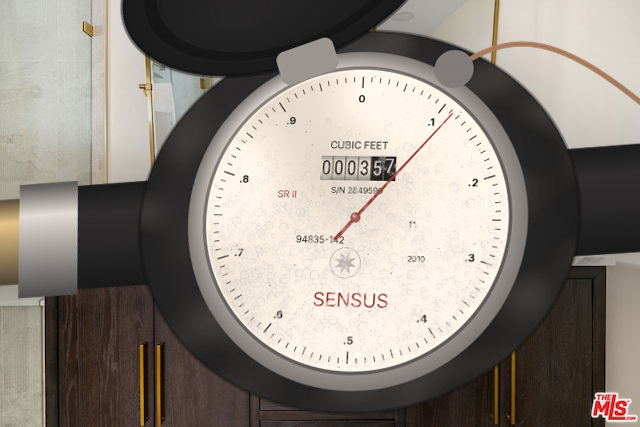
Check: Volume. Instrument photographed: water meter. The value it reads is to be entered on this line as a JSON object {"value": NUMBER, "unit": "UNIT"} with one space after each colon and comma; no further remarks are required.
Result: {"value": 357.11, "unit": "ft³"}
